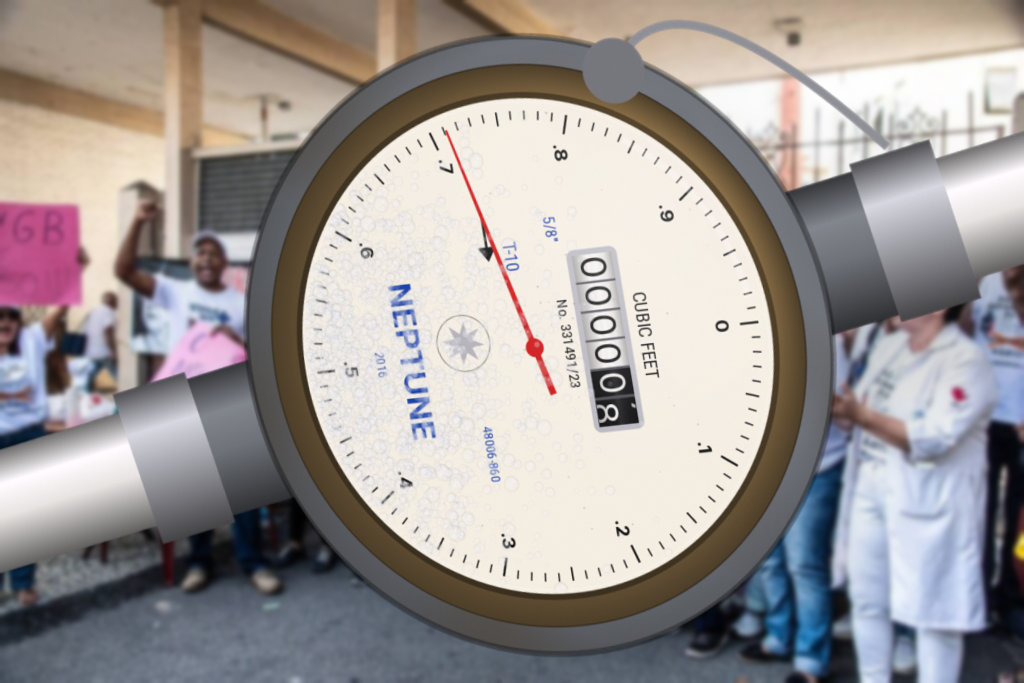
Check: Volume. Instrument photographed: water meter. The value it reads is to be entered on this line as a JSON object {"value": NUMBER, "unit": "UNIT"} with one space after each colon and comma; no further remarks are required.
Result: {"value": 7.71, "unit": "ft³"}
